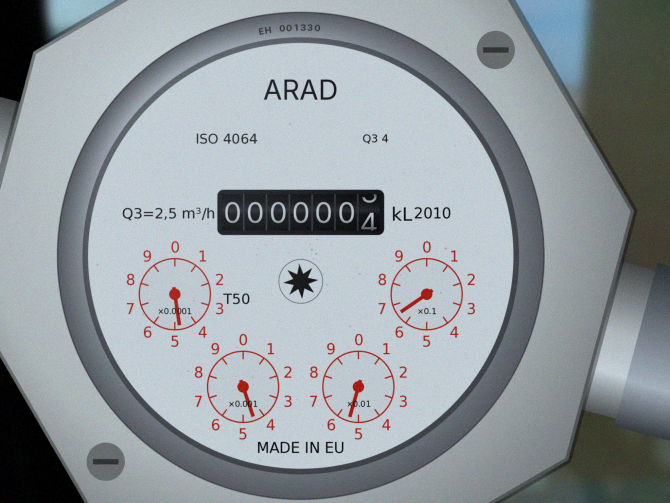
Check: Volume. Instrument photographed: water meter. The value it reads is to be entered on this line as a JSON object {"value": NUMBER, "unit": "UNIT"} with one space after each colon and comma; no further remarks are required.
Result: {"value": 3.6544, "unit": "kL"}
